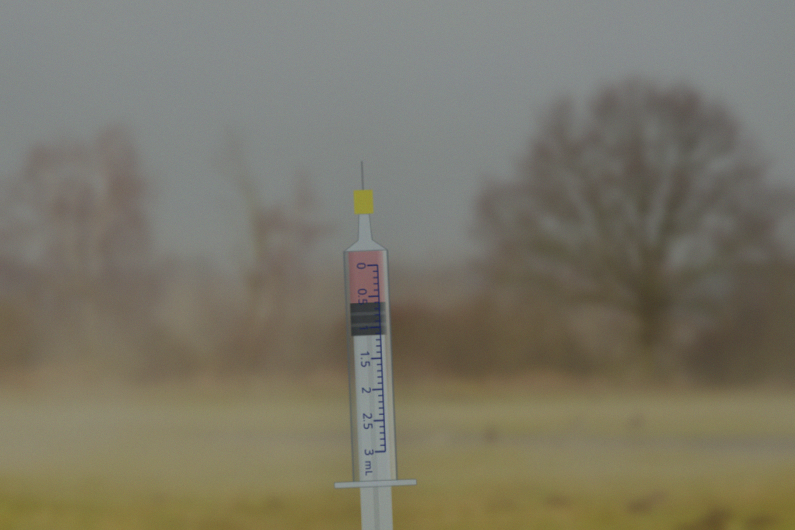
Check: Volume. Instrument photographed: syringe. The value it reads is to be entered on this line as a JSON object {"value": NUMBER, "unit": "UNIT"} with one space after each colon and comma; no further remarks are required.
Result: {"value": 0.6, "unit": "mL"}
